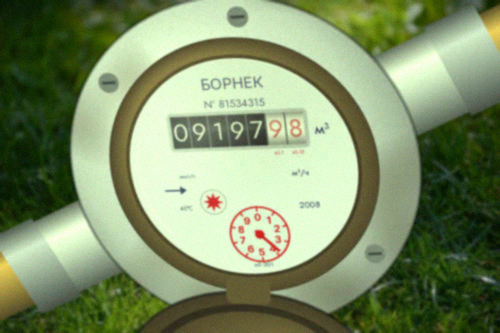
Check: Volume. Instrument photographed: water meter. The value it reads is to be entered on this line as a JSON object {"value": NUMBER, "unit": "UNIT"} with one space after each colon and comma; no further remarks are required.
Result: {"value": 9197.983, "unit": "m³"}
